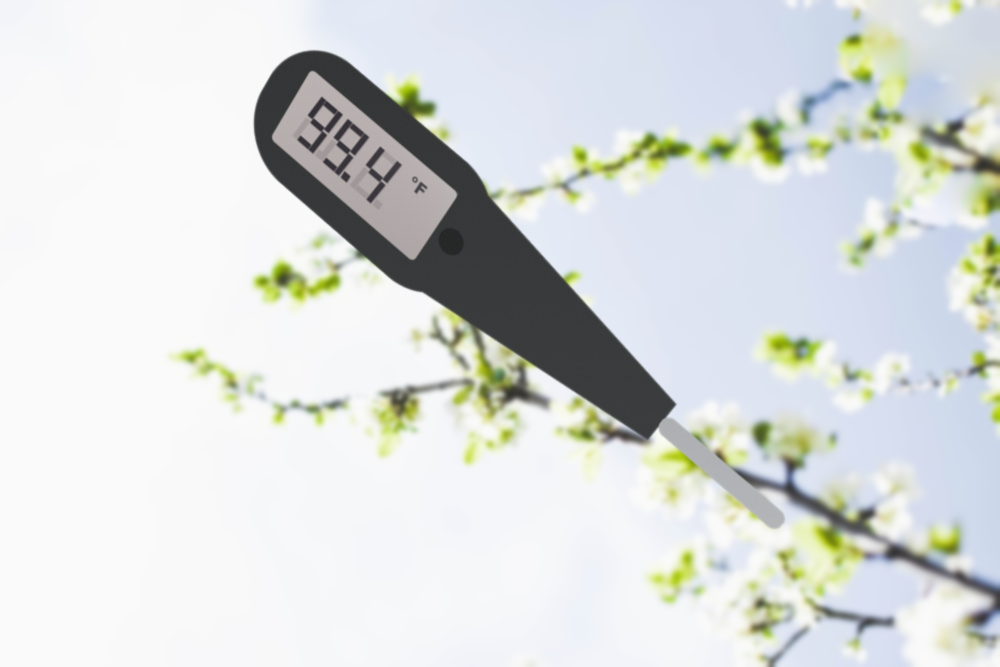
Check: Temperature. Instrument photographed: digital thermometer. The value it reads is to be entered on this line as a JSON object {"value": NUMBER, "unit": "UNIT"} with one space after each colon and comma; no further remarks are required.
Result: {"value": 99.4, "unit": "°F"}
